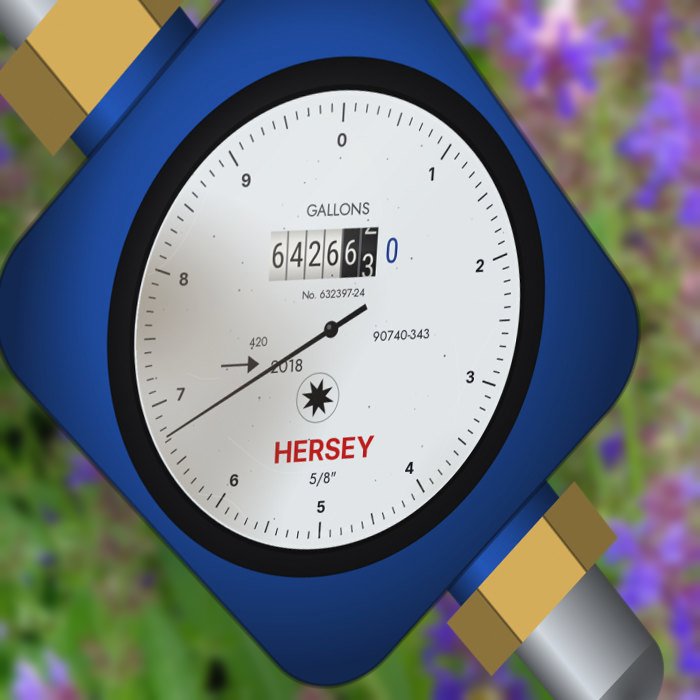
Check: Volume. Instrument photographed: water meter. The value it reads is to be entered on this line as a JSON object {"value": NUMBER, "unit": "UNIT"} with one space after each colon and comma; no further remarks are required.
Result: {"value": 6426626.7, "unit": "gal"}
